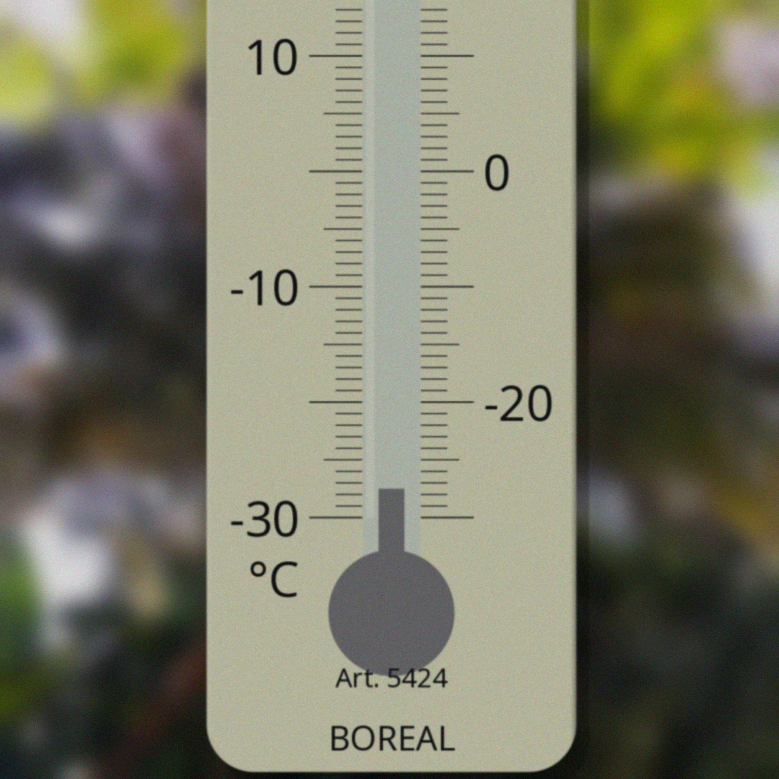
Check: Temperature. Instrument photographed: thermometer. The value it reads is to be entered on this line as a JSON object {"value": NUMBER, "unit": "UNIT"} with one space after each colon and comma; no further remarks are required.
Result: {"value": -27.5, "unit": "°C"}
